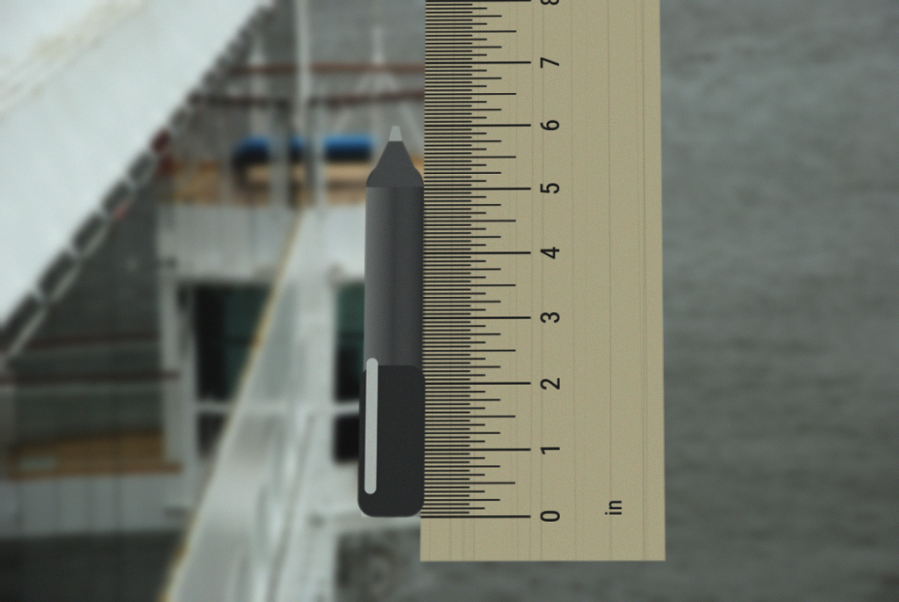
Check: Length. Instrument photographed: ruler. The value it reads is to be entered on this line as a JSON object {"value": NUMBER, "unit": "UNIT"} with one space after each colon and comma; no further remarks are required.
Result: {"value": 6, "unit": "in"}
